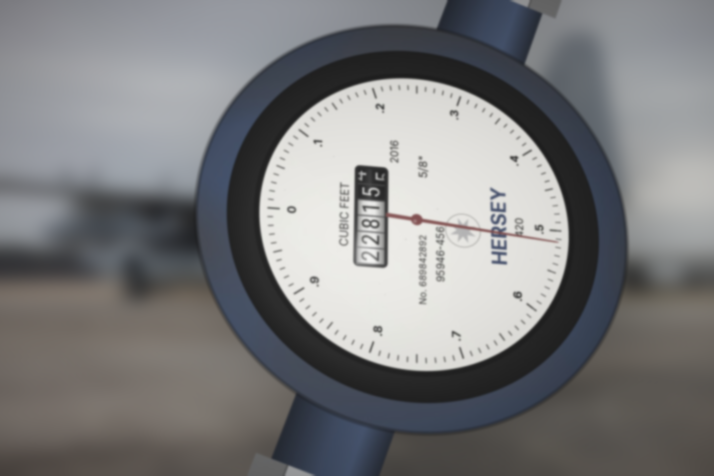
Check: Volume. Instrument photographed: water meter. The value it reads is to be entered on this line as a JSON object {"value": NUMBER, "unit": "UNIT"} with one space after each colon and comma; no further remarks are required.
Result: {"value": 228154.51, "unit": "ft³"}
